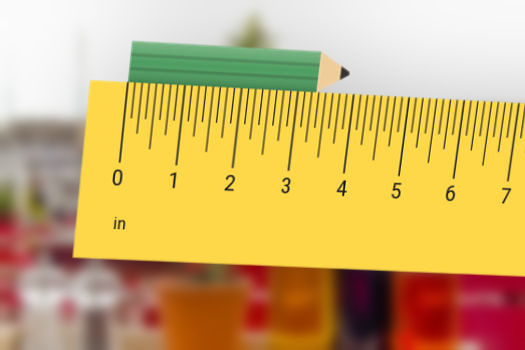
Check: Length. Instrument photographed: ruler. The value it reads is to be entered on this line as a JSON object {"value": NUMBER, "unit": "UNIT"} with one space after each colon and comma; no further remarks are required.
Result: {"value": 3.875, "unit": "in"}
